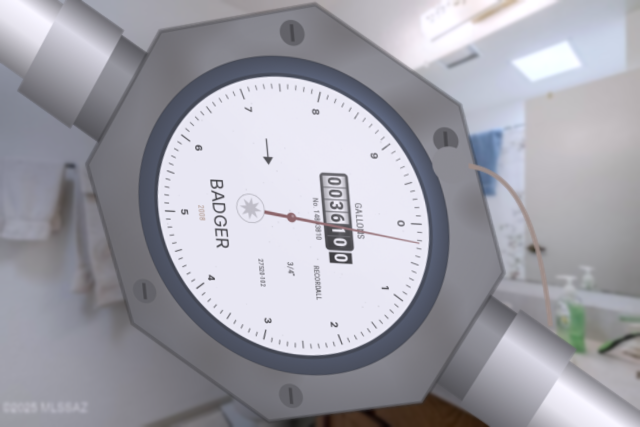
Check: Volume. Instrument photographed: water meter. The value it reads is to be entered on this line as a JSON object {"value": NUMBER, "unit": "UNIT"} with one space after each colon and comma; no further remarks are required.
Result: {"value": 36100.2, "unit": "gal"}
